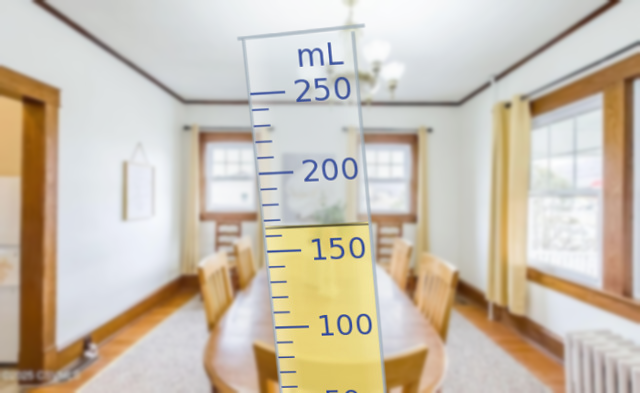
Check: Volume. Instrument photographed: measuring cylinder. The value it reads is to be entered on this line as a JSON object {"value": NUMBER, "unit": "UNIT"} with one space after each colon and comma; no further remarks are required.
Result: {"value": 165, "unit": "mL"}
